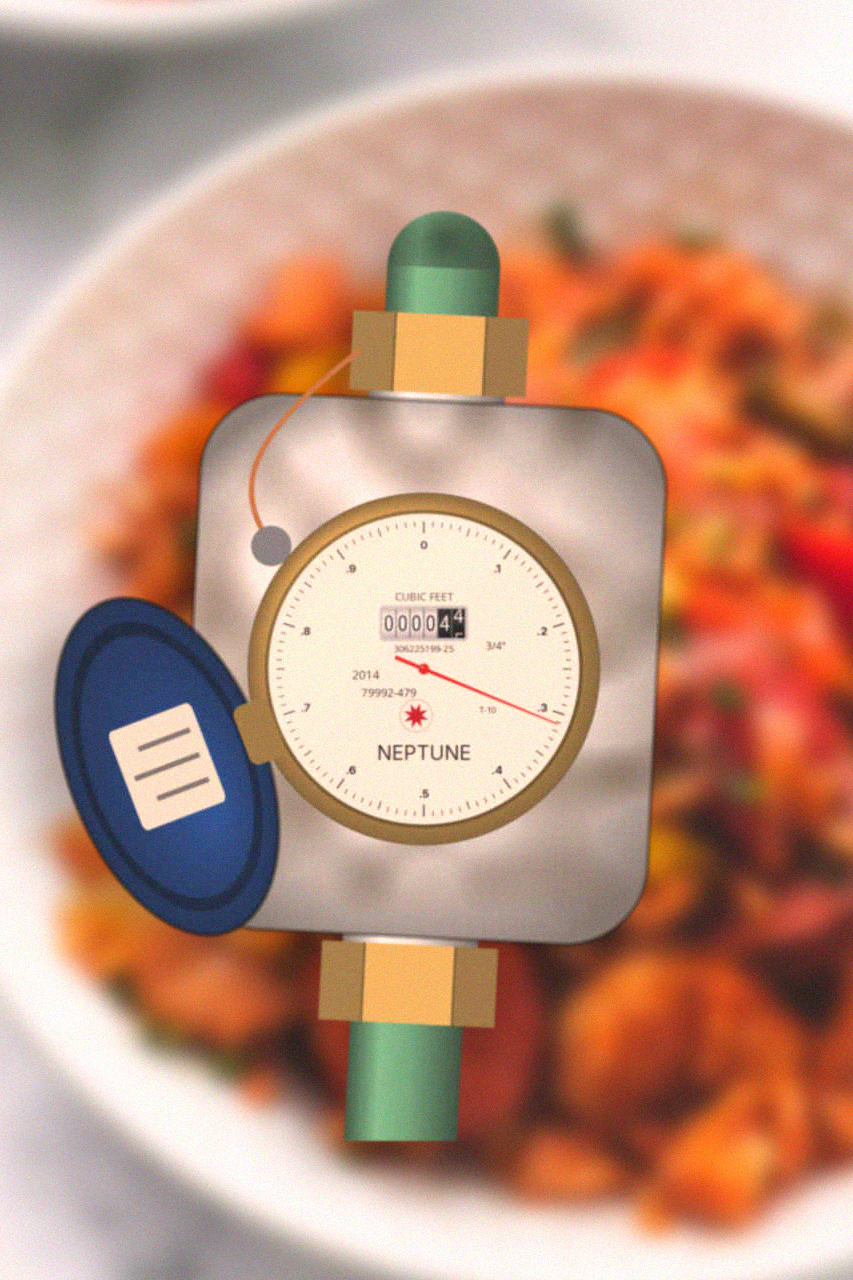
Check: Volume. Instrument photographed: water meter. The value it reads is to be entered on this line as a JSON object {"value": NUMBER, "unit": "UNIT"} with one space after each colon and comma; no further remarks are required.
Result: {"value": 44.31, "unit": "ft³"}
